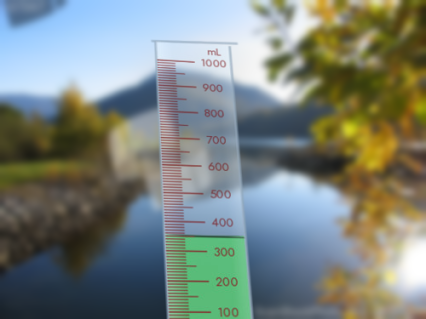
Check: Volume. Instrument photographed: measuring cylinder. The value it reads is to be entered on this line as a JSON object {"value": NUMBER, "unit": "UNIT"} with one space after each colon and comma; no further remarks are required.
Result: {"value": 350, "unit": "mL"}
